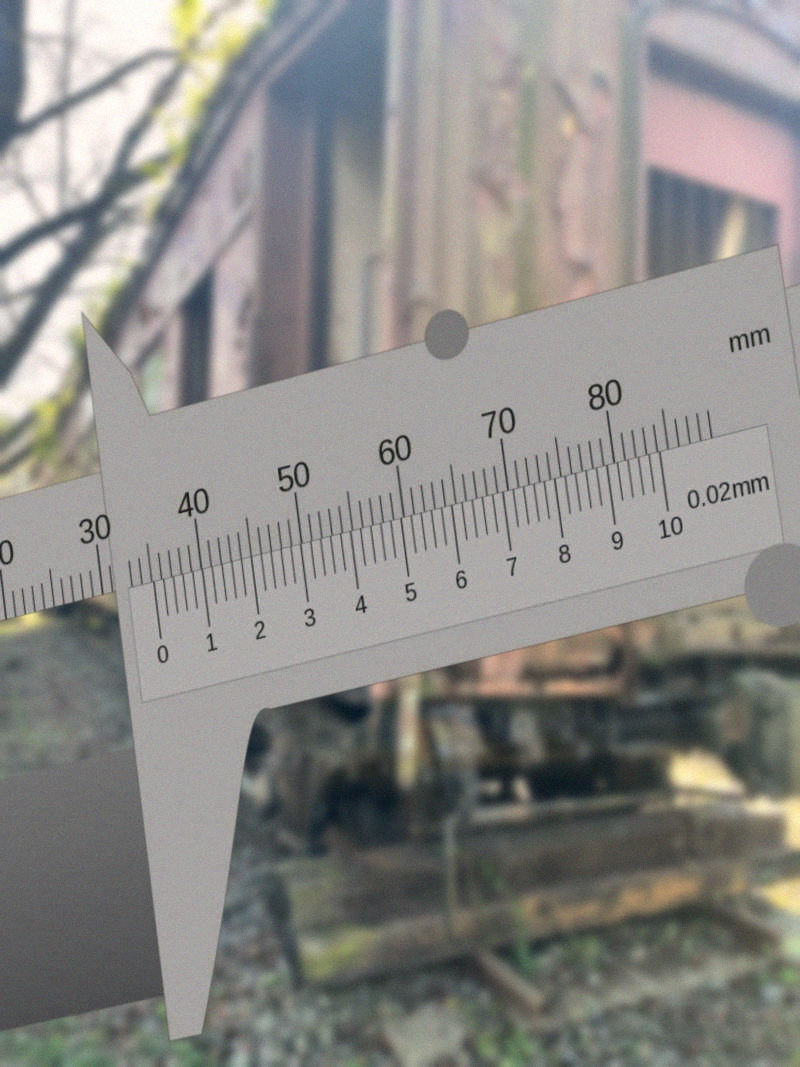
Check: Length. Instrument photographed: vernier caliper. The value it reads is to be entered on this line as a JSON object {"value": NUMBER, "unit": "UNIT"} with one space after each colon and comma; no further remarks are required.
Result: {"value": 35.2, "unit": "mm"}
